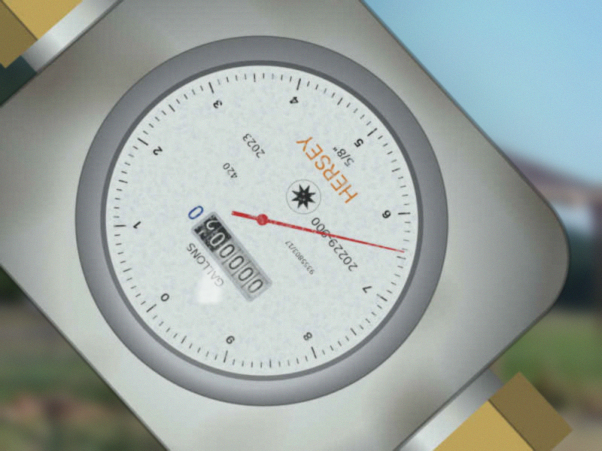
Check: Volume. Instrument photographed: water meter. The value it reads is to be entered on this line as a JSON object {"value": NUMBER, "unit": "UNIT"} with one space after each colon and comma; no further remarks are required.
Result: {"value": 16.4, "unit": "gal"}
